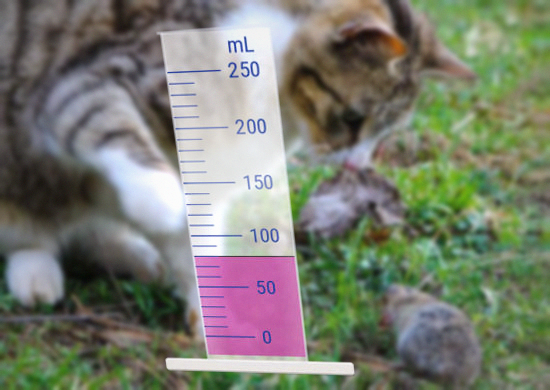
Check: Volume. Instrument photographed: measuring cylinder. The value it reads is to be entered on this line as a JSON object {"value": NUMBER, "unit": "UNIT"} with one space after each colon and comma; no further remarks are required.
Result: {"value": 80, "unit": "mL"}
